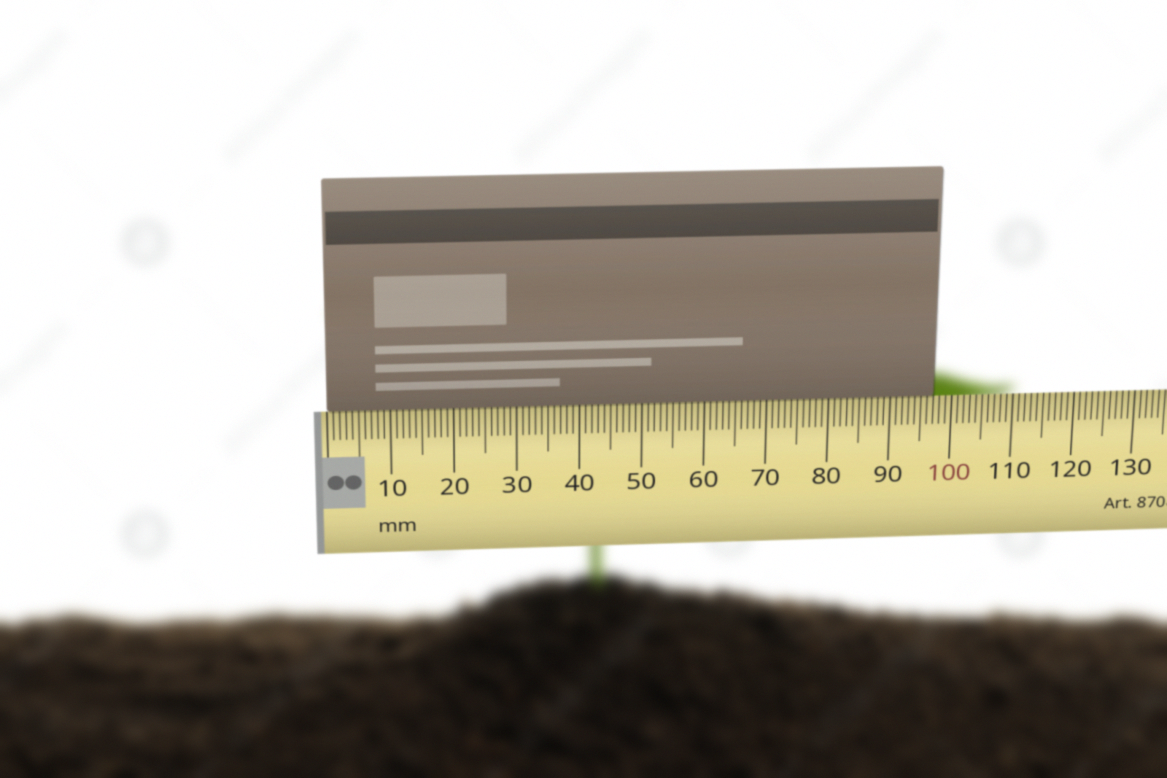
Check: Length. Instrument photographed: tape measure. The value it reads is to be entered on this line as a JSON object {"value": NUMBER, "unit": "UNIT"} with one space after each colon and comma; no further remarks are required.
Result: {"value": 97, "unit": "mm"}
